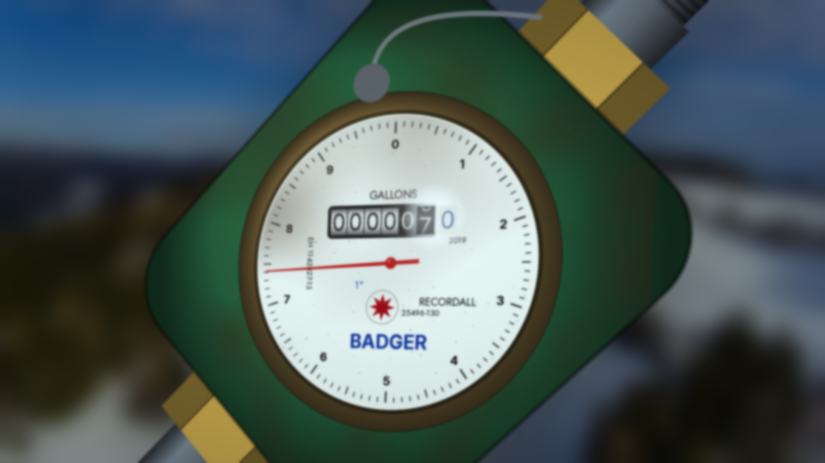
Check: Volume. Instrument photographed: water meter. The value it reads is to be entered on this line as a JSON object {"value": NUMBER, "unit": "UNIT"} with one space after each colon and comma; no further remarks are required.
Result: {"value": 67.4, "unit": "gal"}
